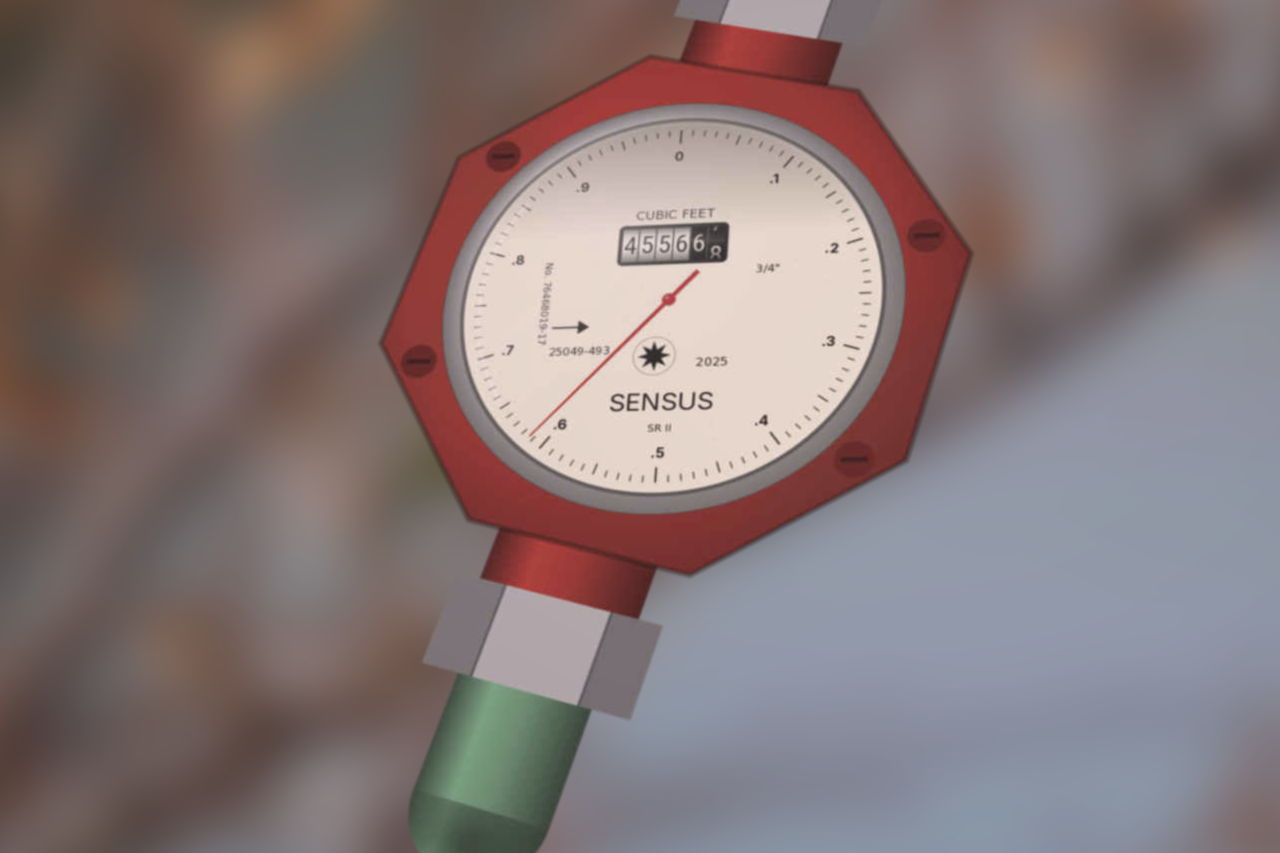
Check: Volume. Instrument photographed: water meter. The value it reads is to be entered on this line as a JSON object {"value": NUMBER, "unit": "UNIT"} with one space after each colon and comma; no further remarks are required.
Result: {"value": 455667.61, "unit": "ft³"}
